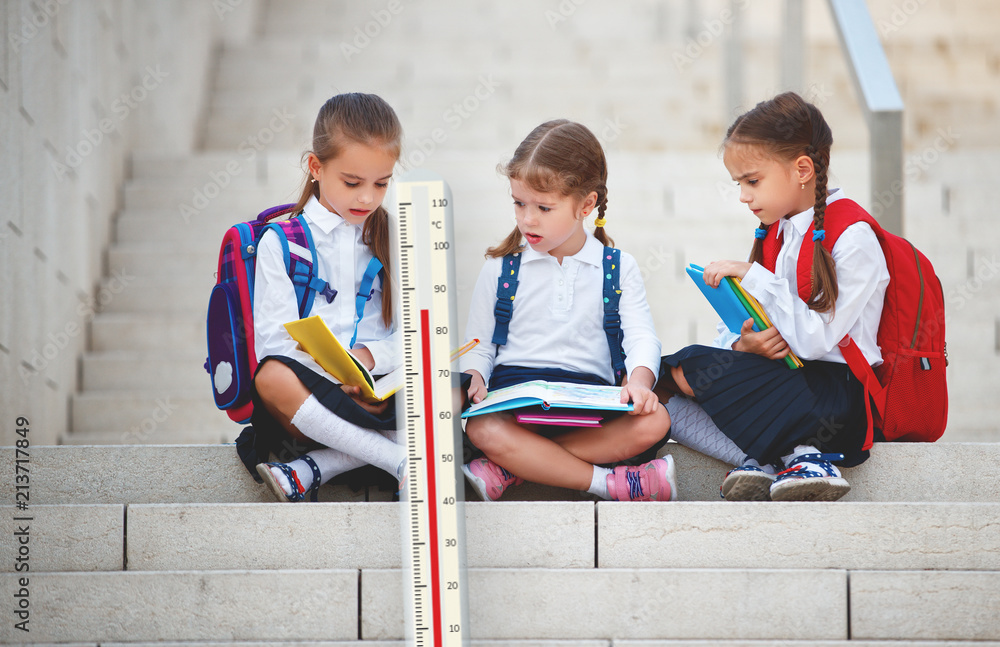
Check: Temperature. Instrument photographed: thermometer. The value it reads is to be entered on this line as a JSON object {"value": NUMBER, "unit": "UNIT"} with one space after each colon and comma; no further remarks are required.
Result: {"value": 85, "unit": "°C"}
